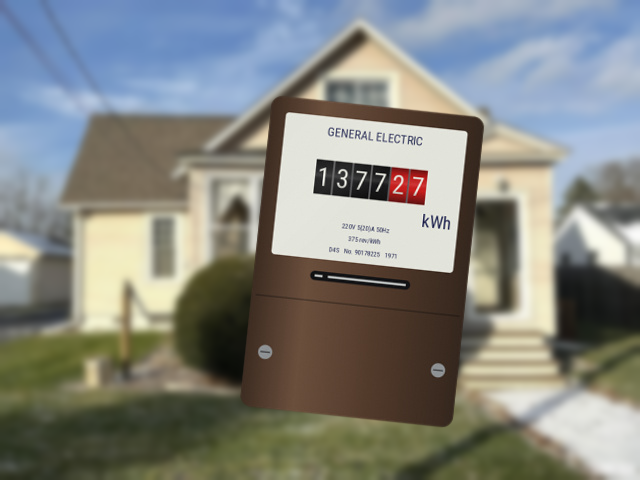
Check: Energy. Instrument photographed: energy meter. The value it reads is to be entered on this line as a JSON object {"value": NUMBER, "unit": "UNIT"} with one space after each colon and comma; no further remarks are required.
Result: {"value": 1377.27, "unit": "kWh"}
